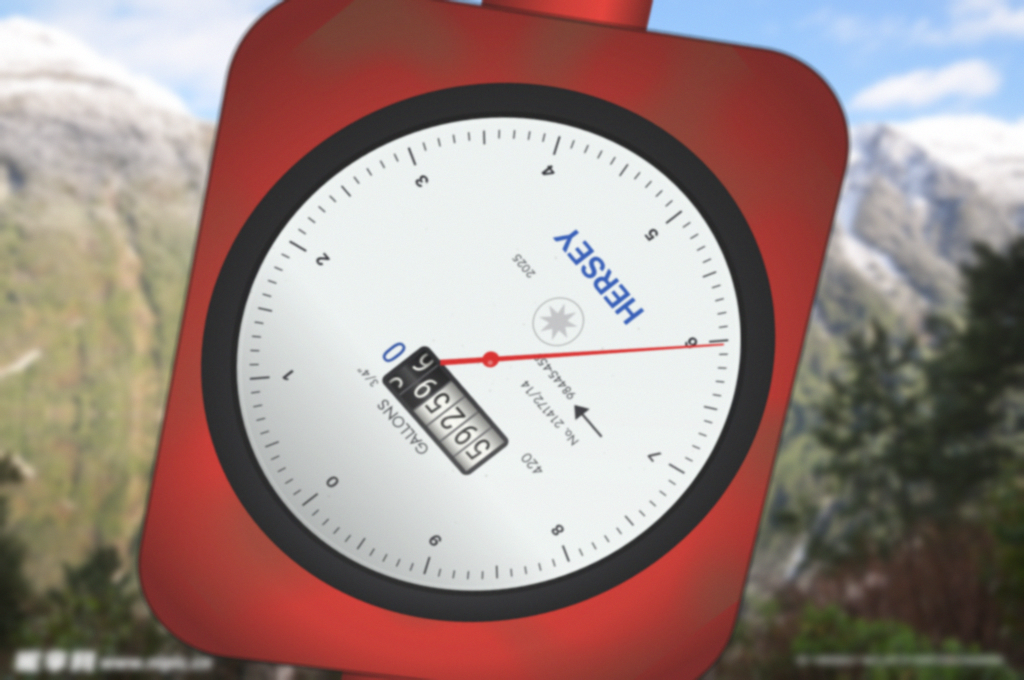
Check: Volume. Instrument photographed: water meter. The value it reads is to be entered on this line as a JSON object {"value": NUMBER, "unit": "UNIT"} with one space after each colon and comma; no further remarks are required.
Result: {"value": 5925956.0, "unit": "gal"}
